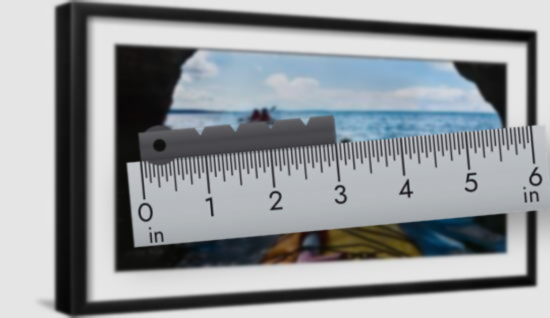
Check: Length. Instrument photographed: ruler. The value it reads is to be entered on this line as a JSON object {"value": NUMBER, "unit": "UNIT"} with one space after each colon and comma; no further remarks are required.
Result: {"value": 3, "unit": "in"}
